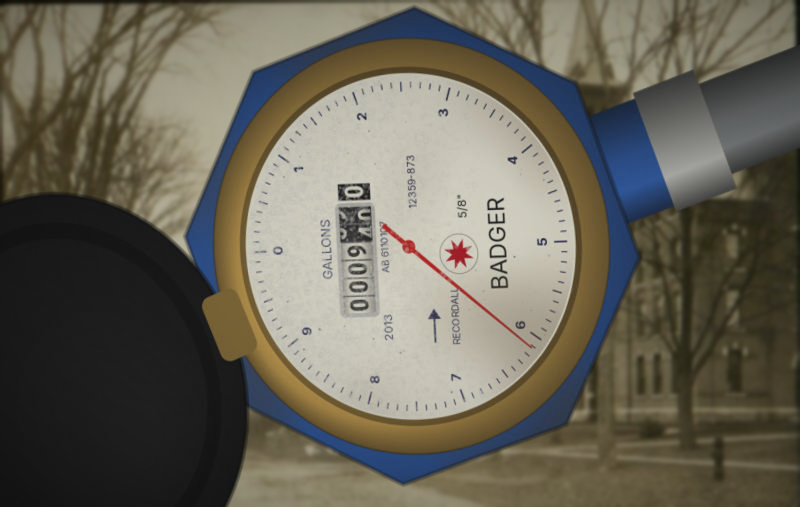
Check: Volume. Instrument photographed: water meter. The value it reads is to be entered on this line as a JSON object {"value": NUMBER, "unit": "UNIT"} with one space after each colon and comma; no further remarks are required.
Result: {"value": 9396.1, "unit": "gal"}
